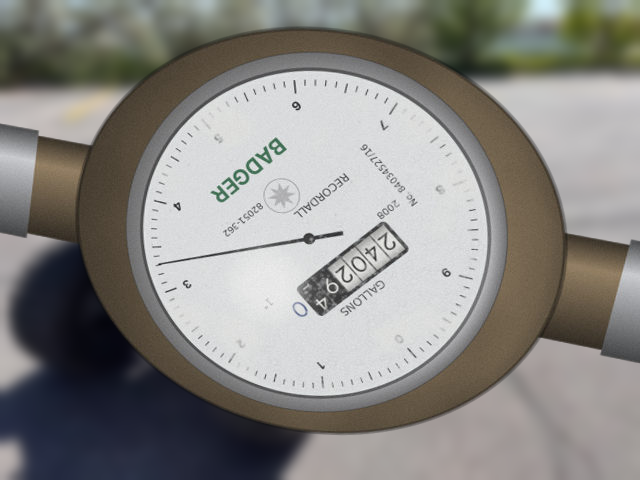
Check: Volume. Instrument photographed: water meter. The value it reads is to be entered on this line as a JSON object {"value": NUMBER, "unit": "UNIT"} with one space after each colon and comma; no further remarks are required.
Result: {"value": 2402943.3, "unit": "gal"}
